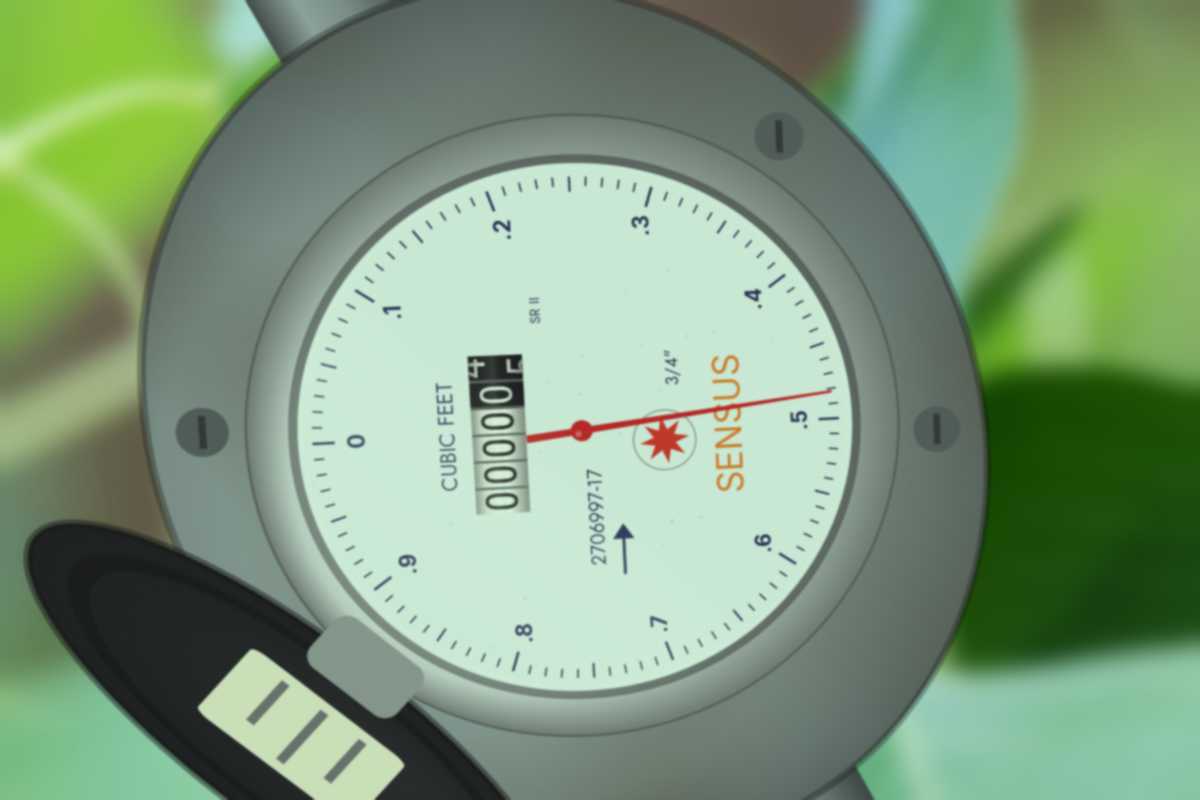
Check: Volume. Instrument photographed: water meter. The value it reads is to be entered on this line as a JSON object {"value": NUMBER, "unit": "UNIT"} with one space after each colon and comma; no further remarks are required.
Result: {"value": 4.48, "unit": "ft³"}
